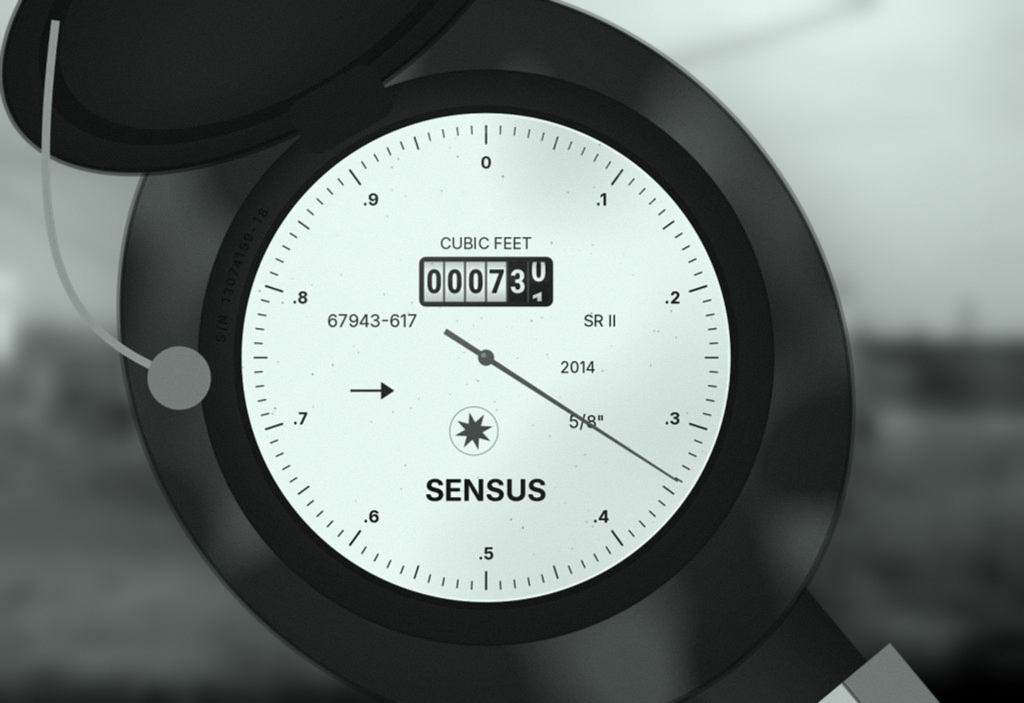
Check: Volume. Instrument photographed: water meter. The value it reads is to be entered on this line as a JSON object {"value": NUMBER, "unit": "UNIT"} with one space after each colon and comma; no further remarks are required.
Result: {"value": 730.34, "unit": "ft³"}
